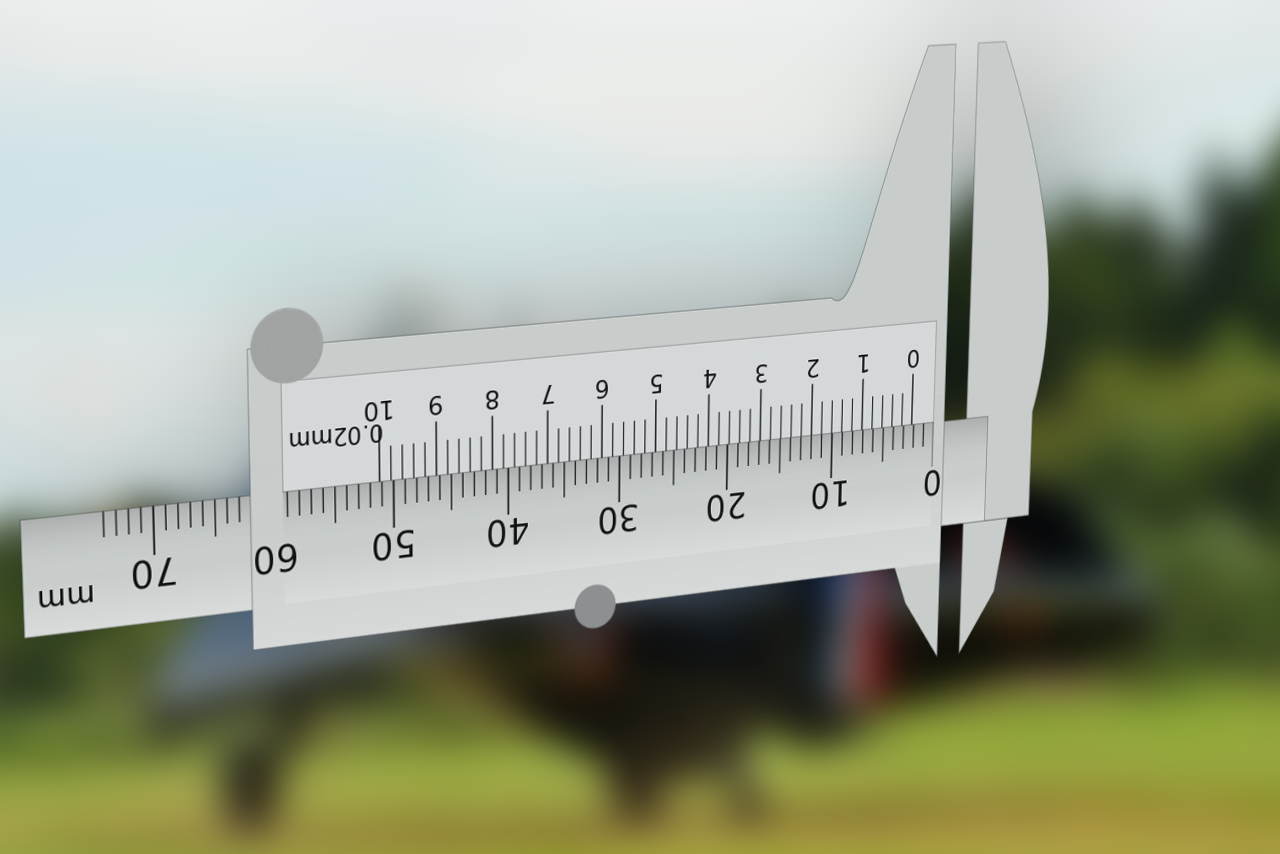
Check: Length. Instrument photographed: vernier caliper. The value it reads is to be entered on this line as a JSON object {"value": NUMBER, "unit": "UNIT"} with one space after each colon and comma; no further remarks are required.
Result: {"value": 2.2, "unit": "mm"}
